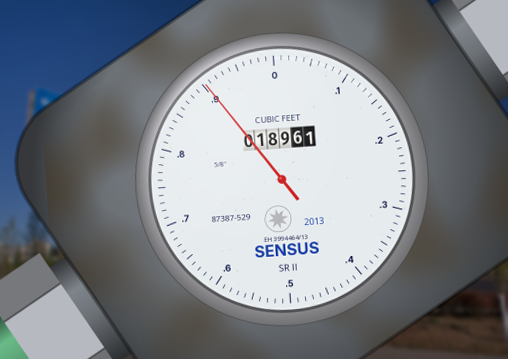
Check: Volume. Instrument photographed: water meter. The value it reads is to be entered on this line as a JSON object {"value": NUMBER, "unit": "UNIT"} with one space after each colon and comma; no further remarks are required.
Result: {"value": 18960.90, "unit": "ft³"}
